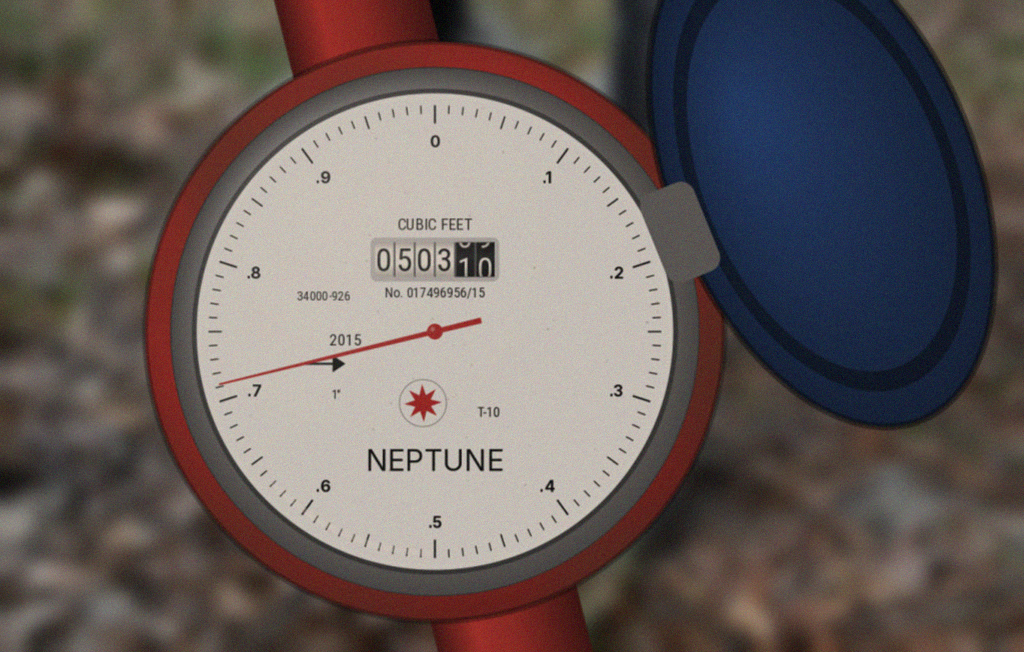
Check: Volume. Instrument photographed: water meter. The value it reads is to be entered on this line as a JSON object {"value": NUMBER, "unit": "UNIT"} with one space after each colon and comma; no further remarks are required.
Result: {"value": 50309.71, "unit": "ft³"}
